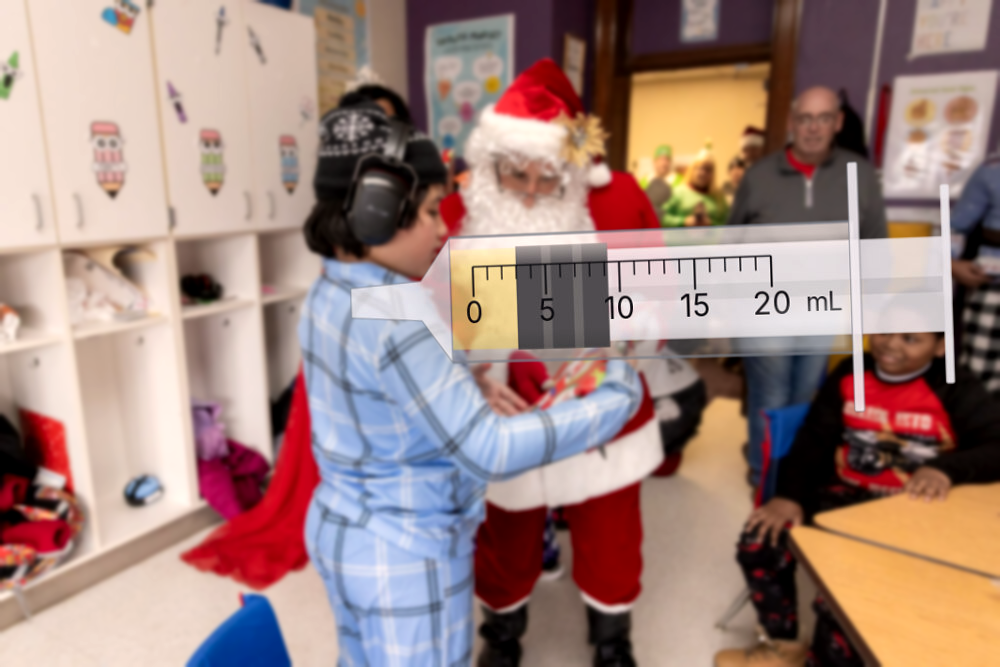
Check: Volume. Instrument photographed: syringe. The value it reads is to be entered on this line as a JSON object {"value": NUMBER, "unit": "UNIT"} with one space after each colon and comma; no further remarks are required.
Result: {"value": 3, "unit": "mL"}
